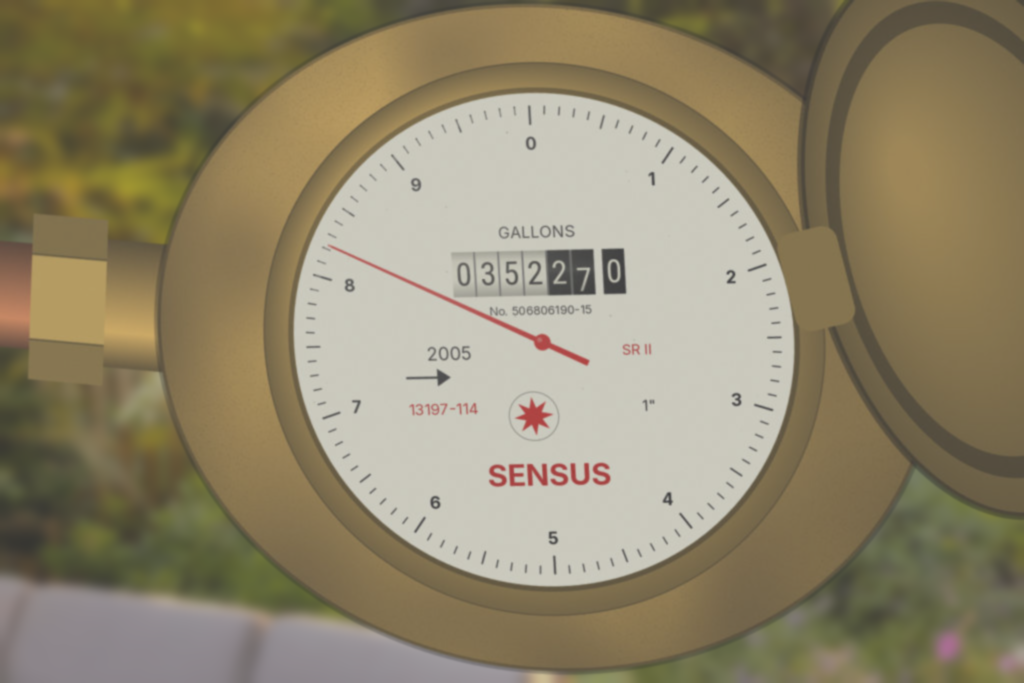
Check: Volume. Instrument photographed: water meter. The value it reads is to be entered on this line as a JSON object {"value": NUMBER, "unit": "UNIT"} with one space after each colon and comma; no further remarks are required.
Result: {"value": 352268.2, "unit": "gal"}
